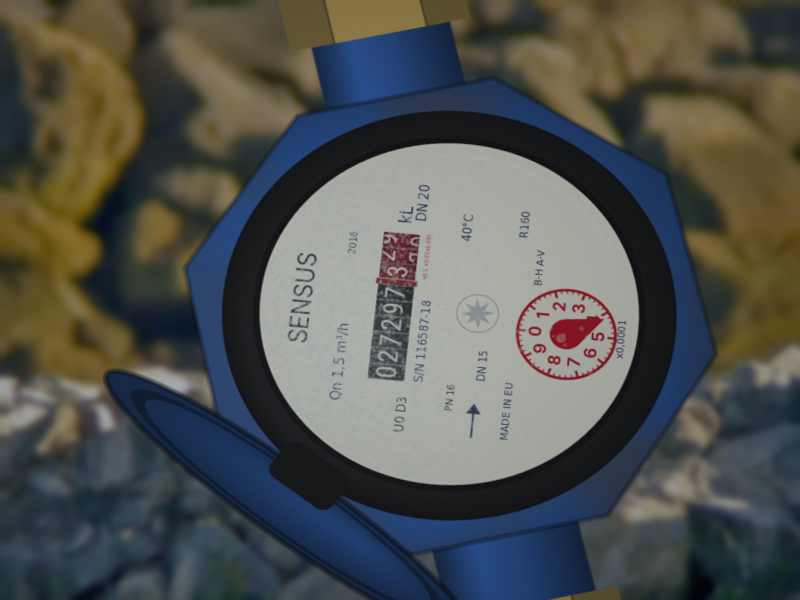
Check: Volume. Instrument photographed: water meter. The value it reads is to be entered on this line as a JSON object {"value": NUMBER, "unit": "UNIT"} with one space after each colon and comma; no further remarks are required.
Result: {"value": 27297.3294, "unit": "kL"}
